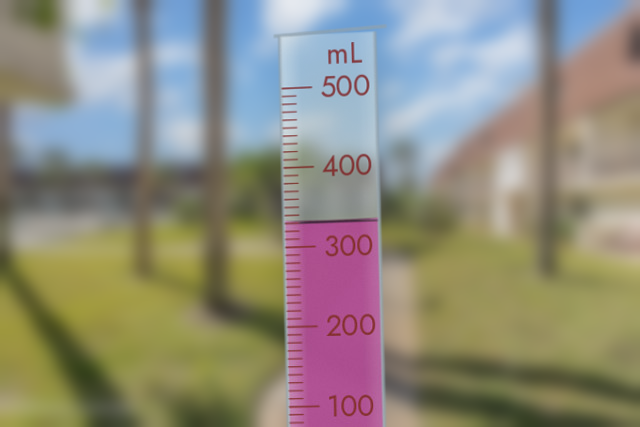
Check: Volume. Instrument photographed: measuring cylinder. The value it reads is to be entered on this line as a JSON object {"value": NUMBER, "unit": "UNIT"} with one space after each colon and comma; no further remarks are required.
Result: {"value": 330, "unit": "mL"}
